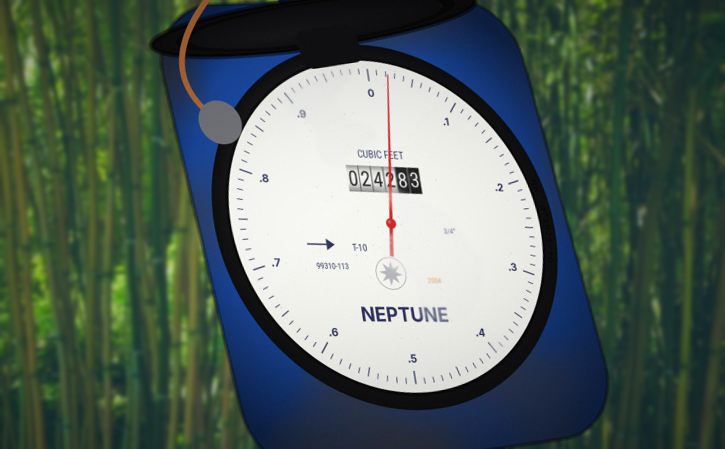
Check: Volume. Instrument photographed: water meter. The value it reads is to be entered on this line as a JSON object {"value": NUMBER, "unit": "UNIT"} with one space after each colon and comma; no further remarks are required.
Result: {"value": 24283.02, "unit": "ft³"}
